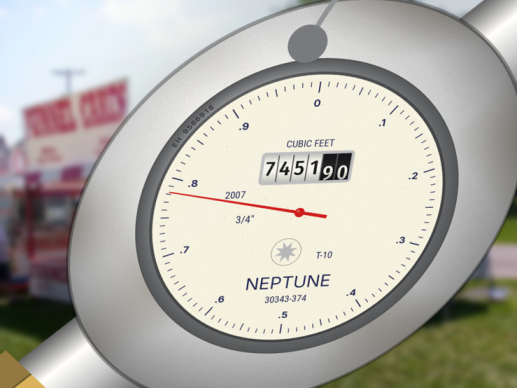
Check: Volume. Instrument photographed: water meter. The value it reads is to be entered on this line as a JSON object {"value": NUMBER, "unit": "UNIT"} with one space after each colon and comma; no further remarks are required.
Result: {"value": 745189.78, "unit": "ft³"}
